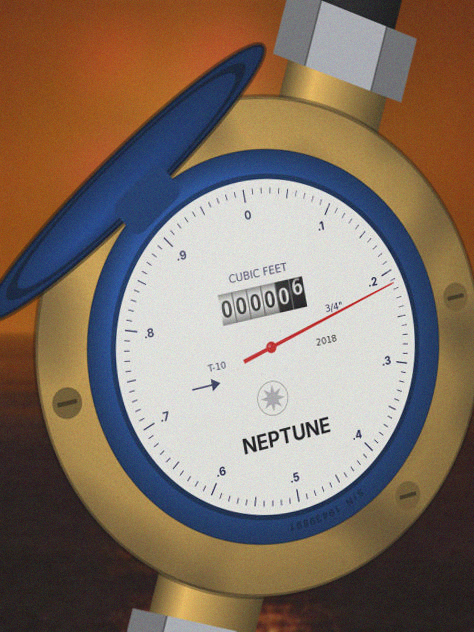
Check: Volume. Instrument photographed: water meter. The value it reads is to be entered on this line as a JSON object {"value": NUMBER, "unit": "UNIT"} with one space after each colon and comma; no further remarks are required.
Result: {"value": 6.21, "unit": "ft³"}
